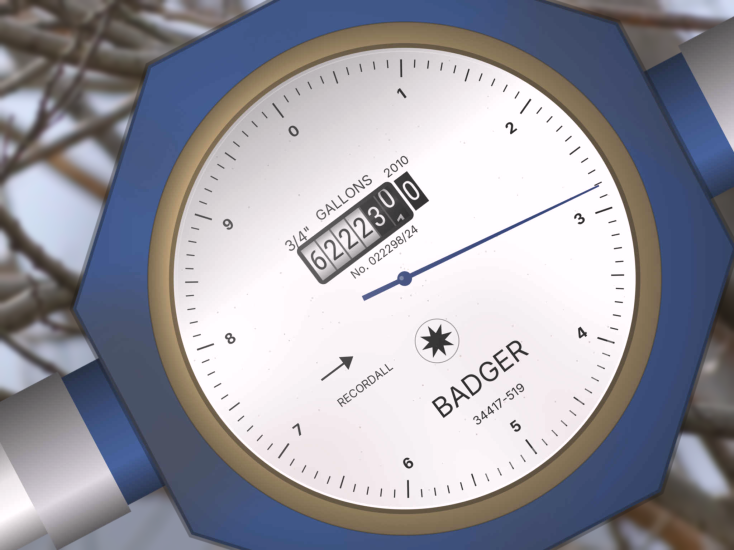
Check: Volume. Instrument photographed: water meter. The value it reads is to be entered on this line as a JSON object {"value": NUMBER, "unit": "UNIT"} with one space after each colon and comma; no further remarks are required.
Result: {"value": 6222302.8, "unit": "gal"}
